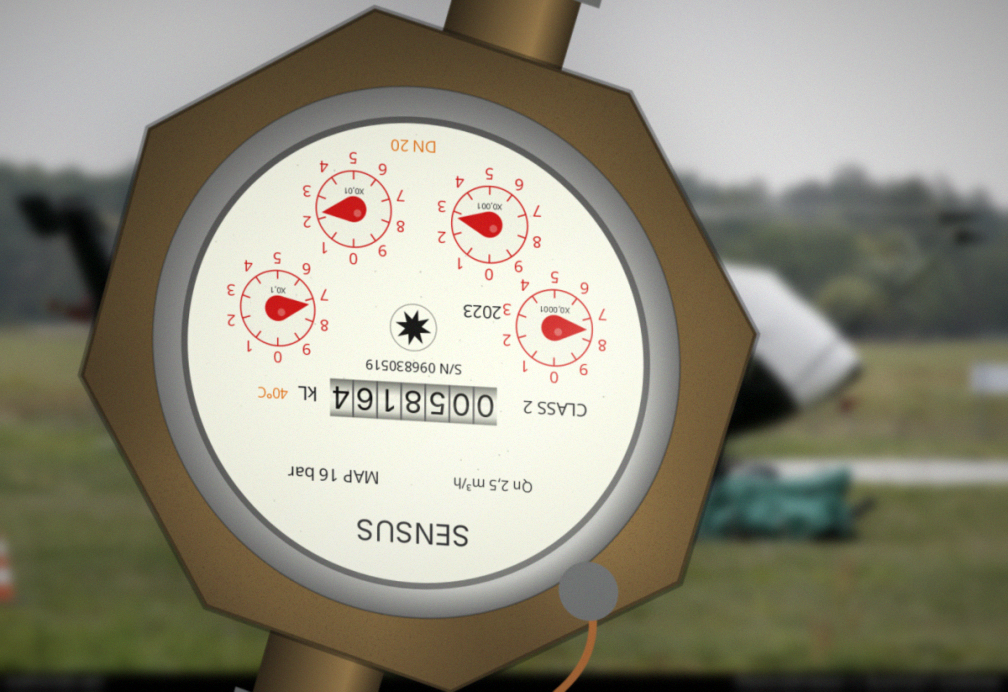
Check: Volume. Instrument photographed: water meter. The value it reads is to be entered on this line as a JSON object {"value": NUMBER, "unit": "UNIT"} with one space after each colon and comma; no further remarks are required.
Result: {"value": 58164.7227, "unit": "kL"}
